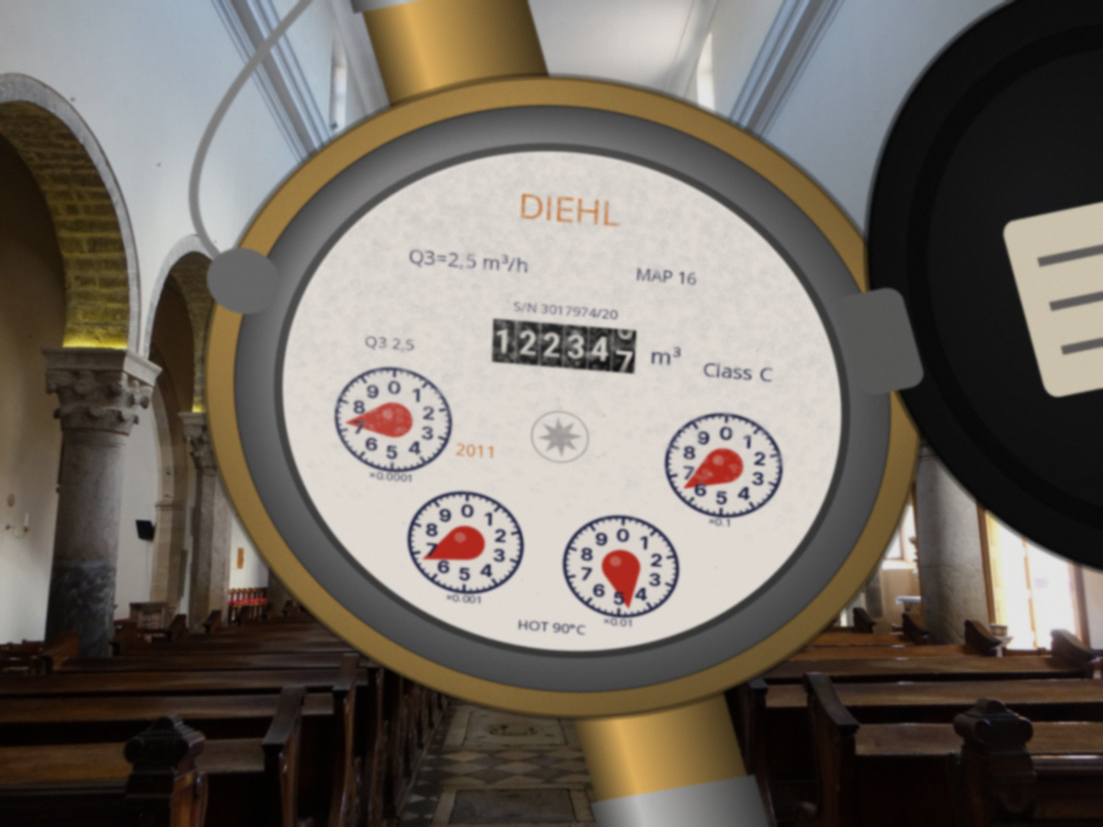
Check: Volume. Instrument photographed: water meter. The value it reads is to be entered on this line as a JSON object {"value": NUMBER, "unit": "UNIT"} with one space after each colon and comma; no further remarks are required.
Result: {"value": 122346.6467, "unit": "m³"}
